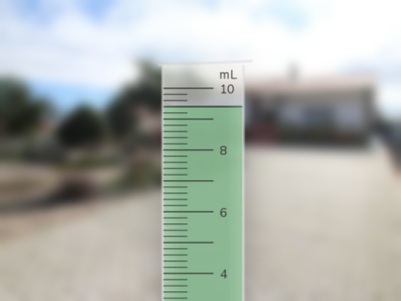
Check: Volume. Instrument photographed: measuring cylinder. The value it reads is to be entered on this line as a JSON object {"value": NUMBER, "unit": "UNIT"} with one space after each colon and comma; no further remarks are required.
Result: {"value": 9.4, "unit": "mL"}
